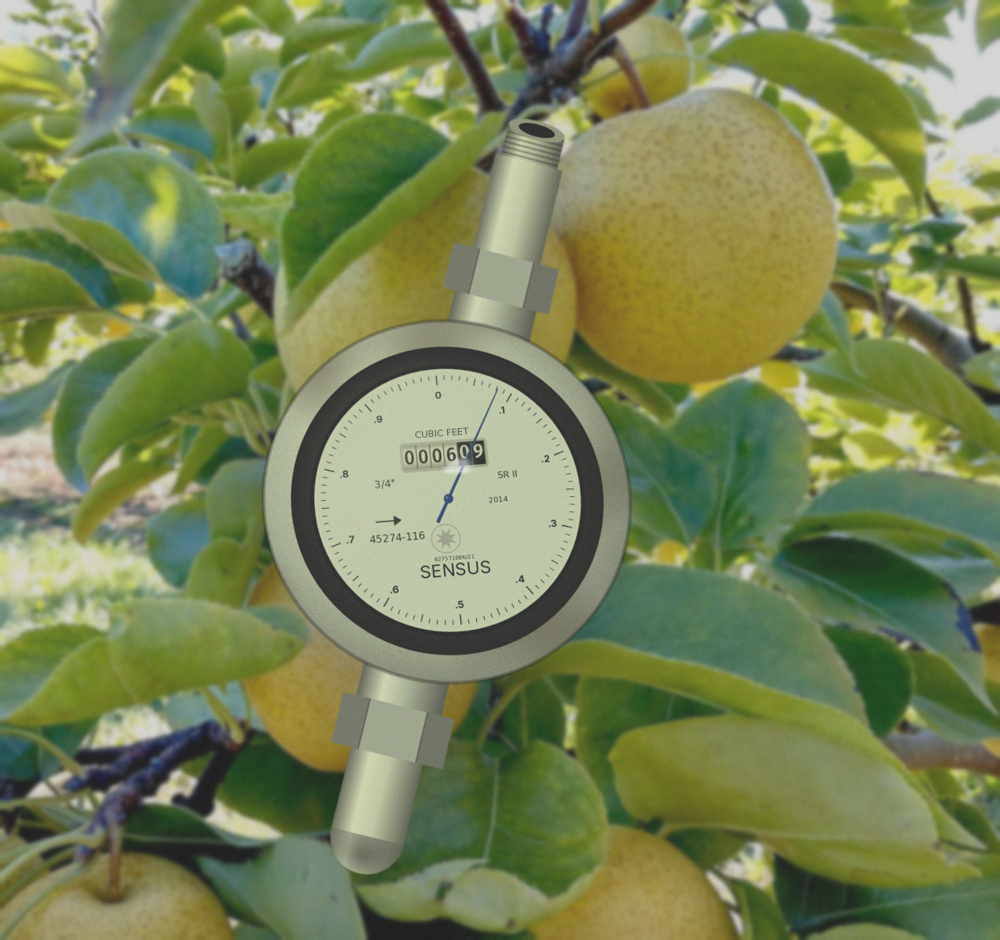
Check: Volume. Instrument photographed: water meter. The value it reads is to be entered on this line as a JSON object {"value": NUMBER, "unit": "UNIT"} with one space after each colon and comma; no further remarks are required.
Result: {"value": 609.08, "unit": "ft³"}
